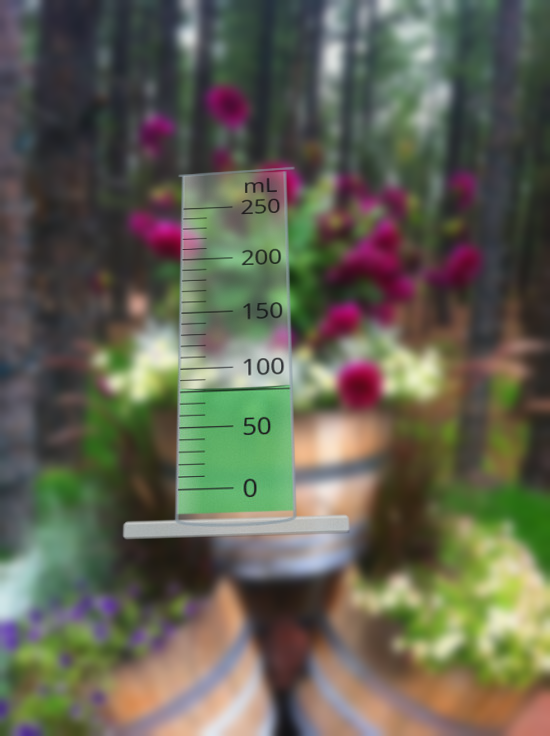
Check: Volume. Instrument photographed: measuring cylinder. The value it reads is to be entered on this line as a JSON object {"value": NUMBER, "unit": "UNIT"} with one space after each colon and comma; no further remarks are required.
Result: {"value": 80, "unit": "mL"}
